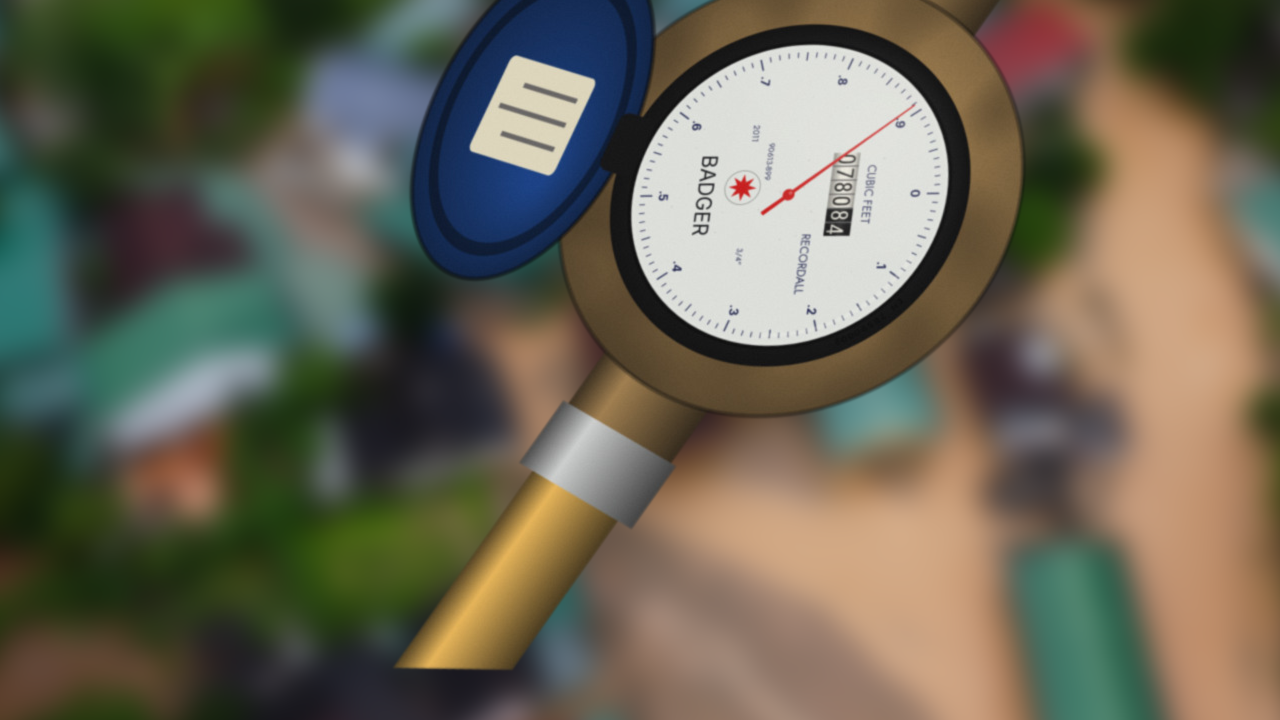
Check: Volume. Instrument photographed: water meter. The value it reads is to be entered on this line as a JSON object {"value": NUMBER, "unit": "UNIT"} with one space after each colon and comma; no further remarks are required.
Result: {"value": 78083.89, "unit": "ft³"}
